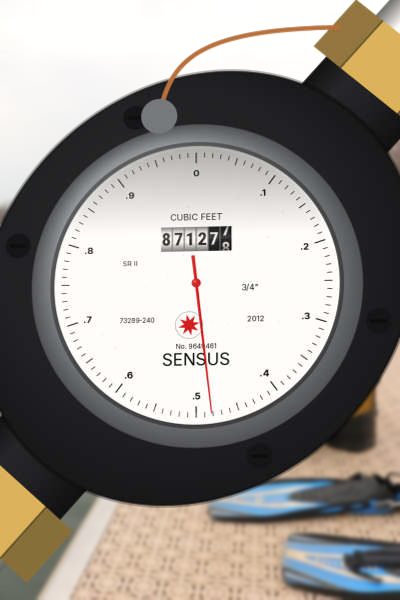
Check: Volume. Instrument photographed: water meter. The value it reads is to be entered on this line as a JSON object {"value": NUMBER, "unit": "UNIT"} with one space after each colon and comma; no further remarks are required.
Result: {"value": 871277.48, "unit": "ft³"}
